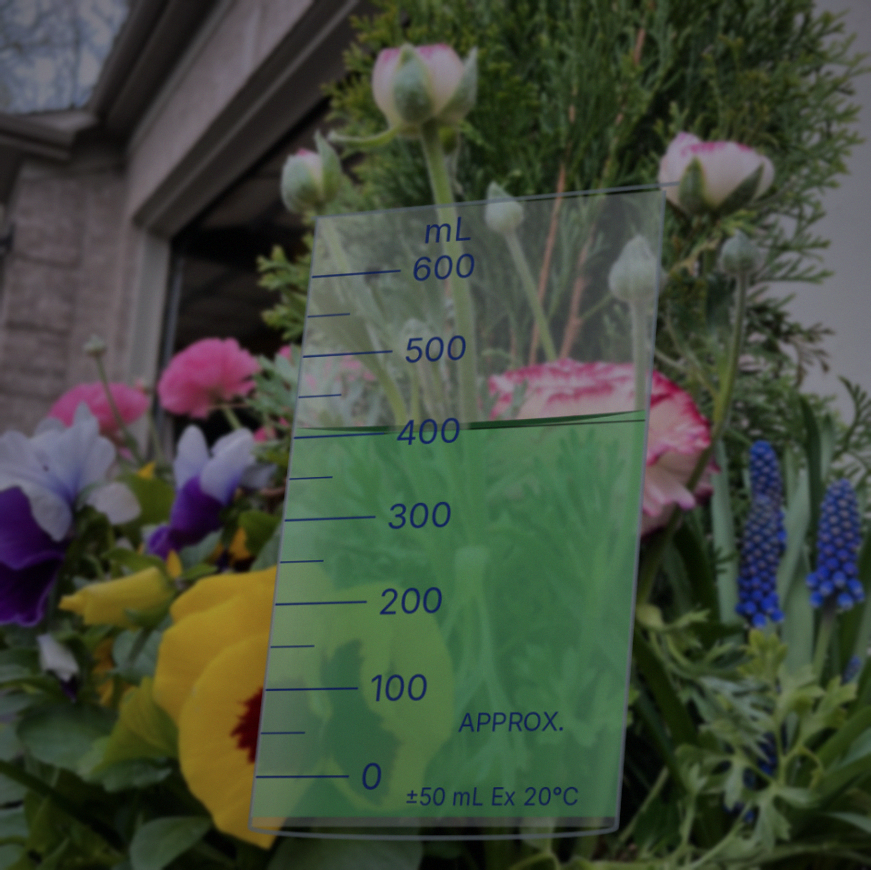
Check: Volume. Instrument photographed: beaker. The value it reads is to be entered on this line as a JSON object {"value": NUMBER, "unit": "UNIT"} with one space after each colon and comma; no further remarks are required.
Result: {"value": 400, "unit": "mL"}
